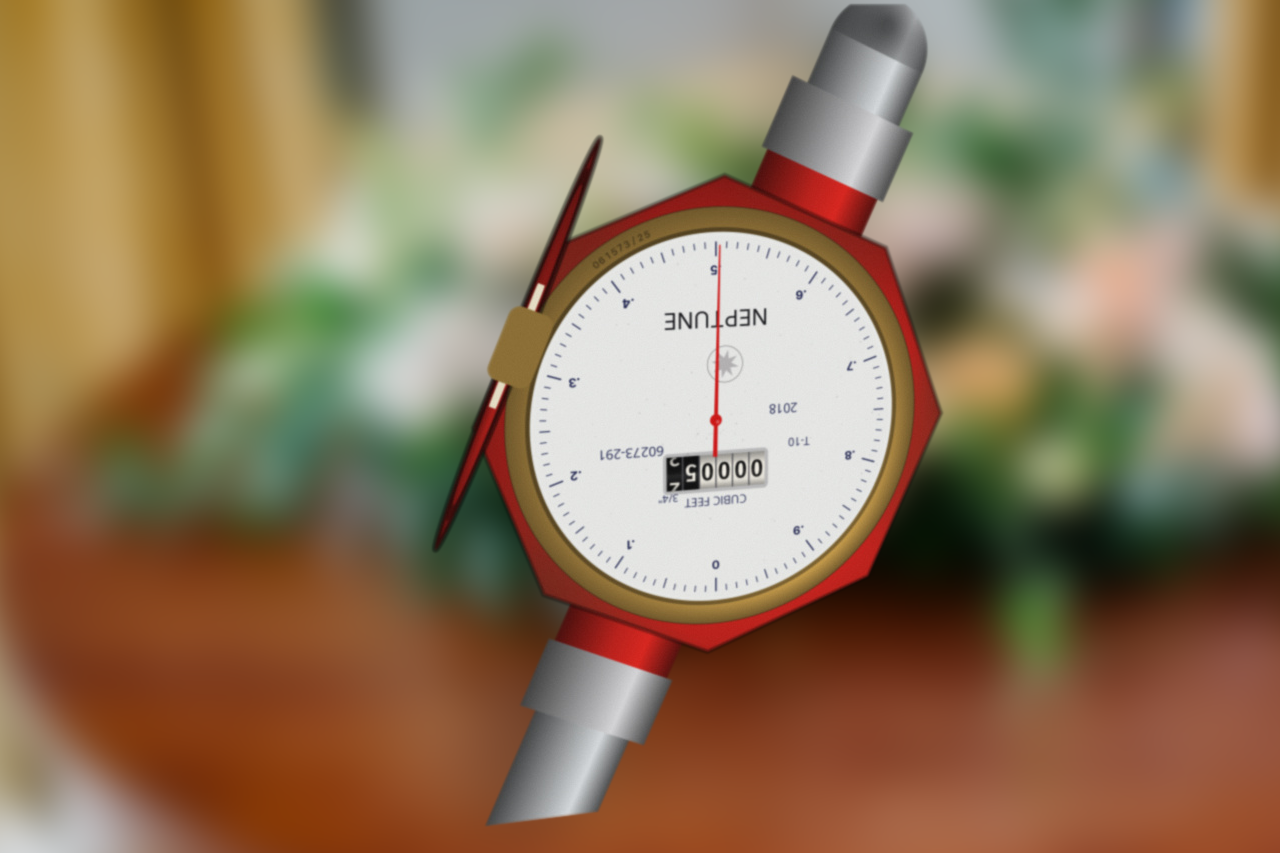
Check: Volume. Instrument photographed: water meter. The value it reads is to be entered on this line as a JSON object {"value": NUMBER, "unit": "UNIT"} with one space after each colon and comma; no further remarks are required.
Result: {"value": 52.50, "unit": "ft³"}
